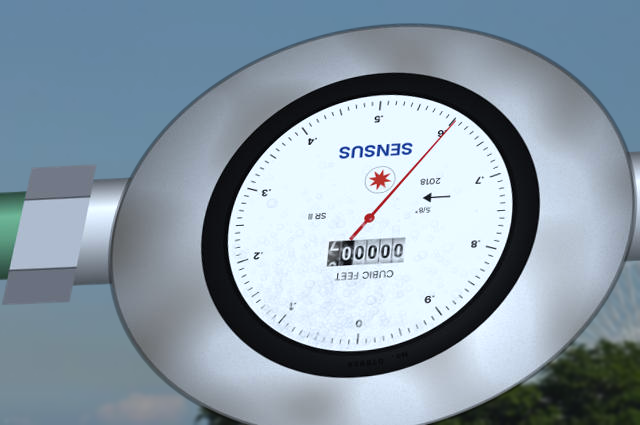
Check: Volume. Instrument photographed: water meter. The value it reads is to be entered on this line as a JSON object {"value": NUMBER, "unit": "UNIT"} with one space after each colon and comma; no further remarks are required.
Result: {"value": 6.60, "unit": "ft³"}
